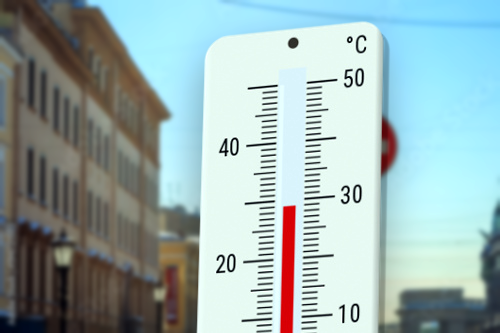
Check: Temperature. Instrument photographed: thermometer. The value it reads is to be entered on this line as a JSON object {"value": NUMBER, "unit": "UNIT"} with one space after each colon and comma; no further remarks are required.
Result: {"value": 29, "unit": "°C"}
